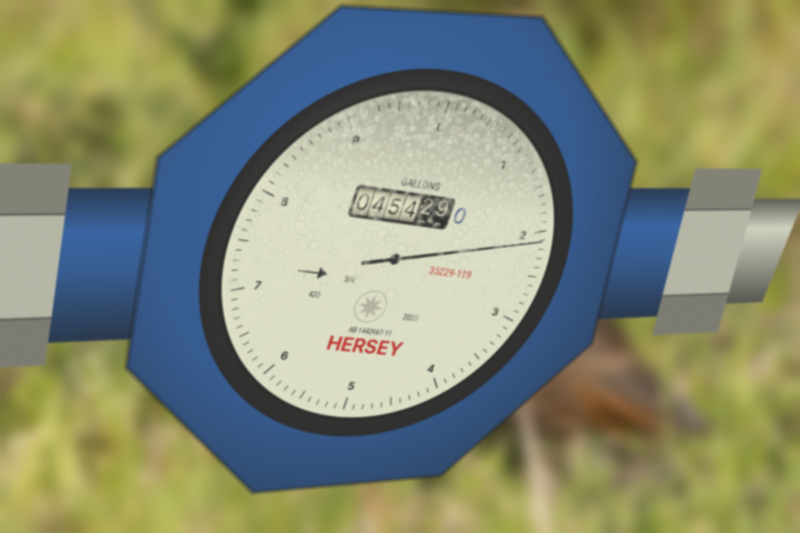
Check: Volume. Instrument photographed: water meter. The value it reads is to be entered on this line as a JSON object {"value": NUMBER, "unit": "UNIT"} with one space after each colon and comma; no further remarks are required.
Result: {"value": 454292.1, "unit": "gal"}
